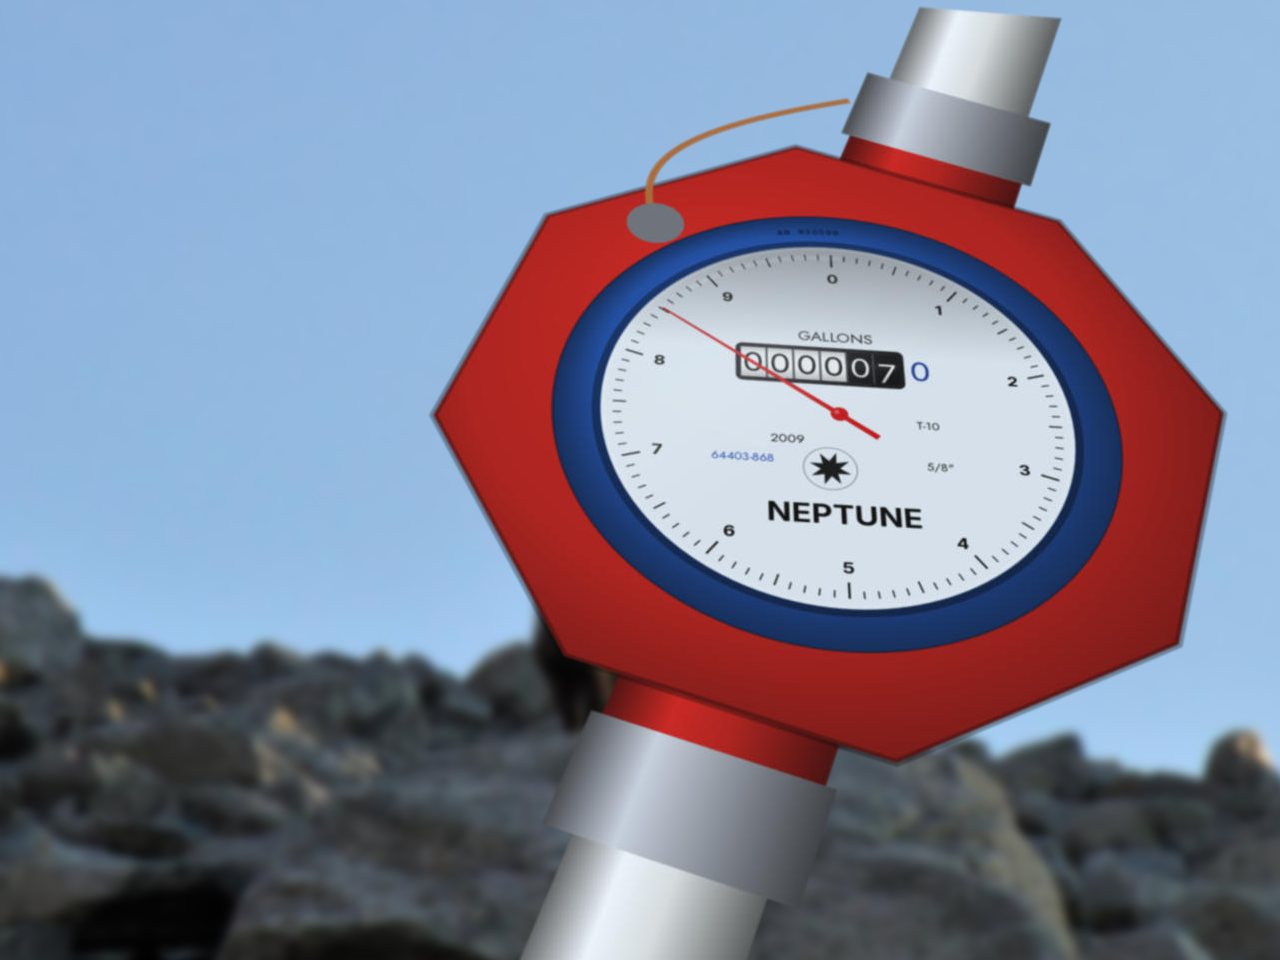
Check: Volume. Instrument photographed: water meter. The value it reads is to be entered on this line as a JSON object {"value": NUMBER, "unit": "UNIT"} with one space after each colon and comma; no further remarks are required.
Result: {"value": 68.5, "unit": "gal"}
